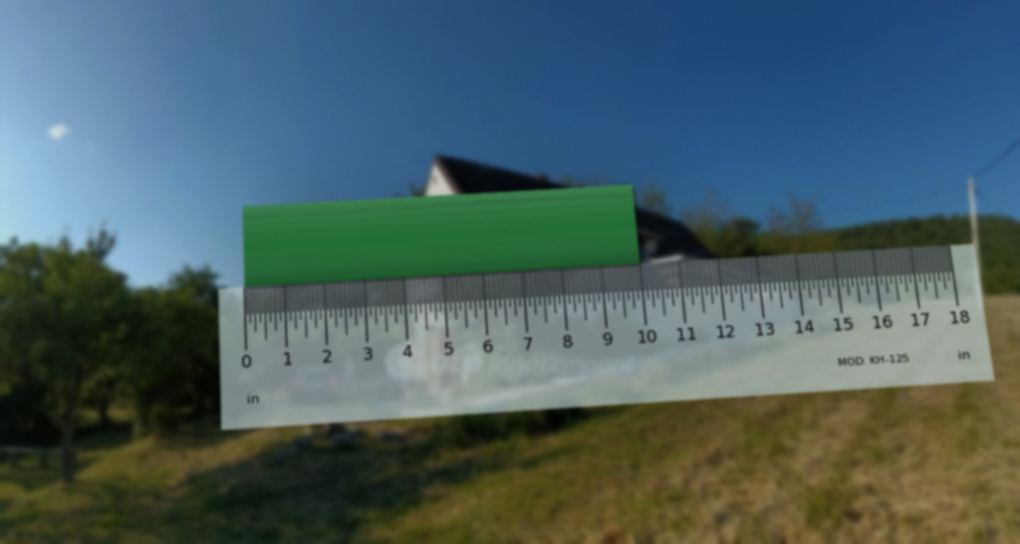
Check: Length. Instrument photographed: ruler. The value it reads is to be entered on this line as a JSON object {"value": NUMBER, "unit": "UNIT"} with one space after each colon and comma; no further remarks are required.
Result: {"value": 10, "unit": "in"}
